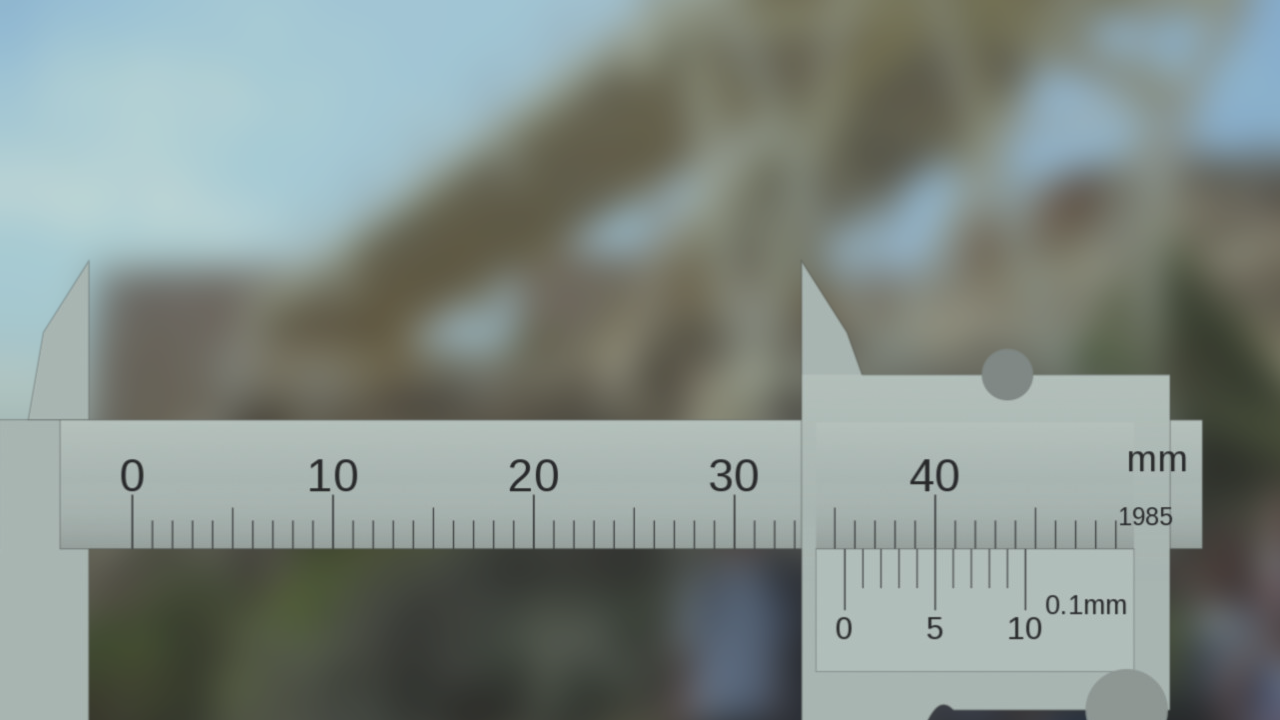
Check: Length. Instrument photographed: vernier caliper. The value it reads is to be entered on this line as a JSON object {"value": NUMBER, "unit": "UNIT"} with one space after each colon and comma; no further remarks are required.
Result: {"value": 35.5, "unit": "mm"}
